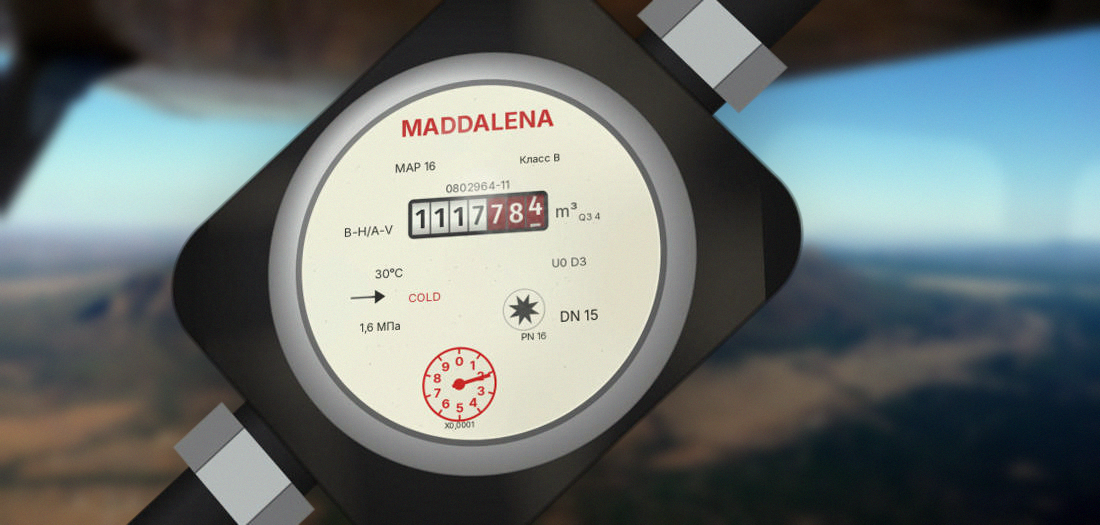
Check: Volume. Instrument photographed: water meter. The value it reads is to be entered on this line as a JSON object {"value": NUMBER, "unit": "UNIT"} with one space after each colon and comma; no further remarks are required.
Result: {"value": 1117.7842, "unit": "m³"}
